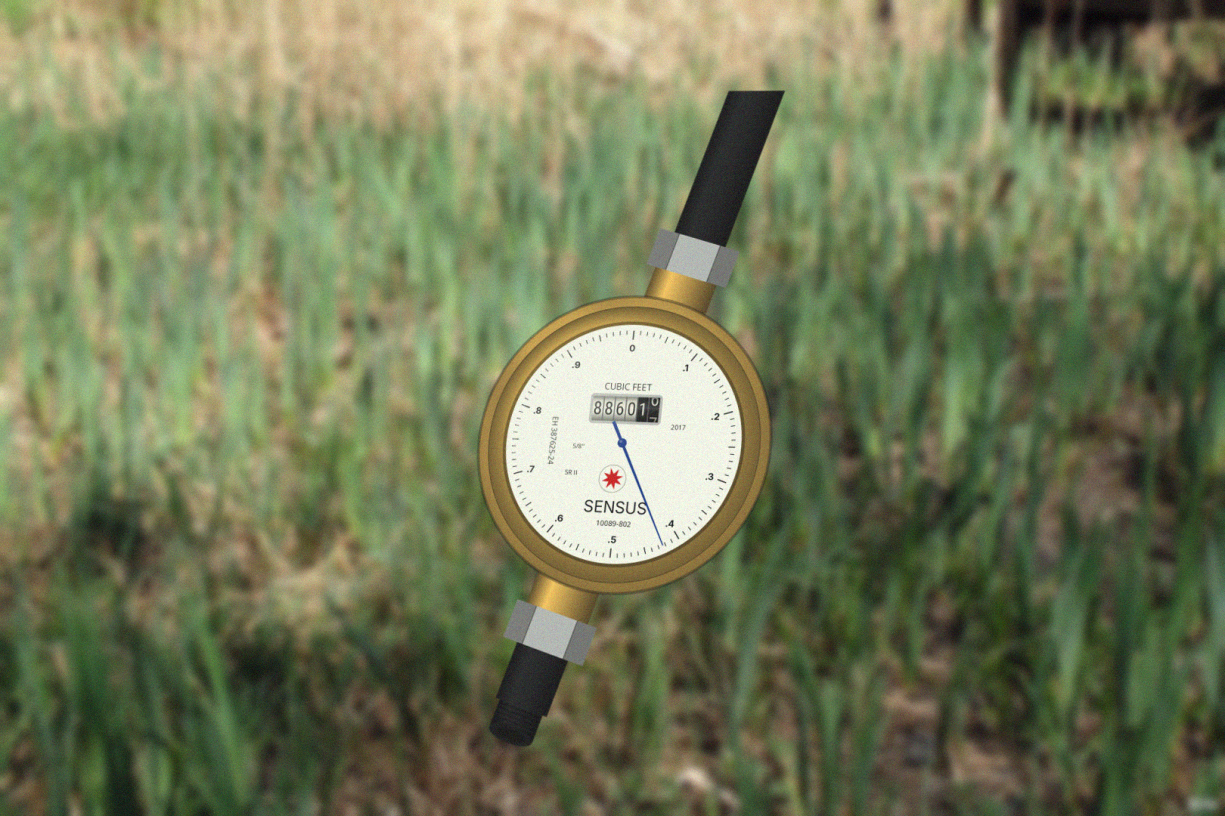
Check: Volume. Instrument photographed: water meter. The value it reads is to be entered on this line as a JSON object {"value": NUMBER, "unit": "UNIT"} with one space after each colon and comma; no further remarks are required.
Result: {"value": 886016.42, "unit": "ft³"}
